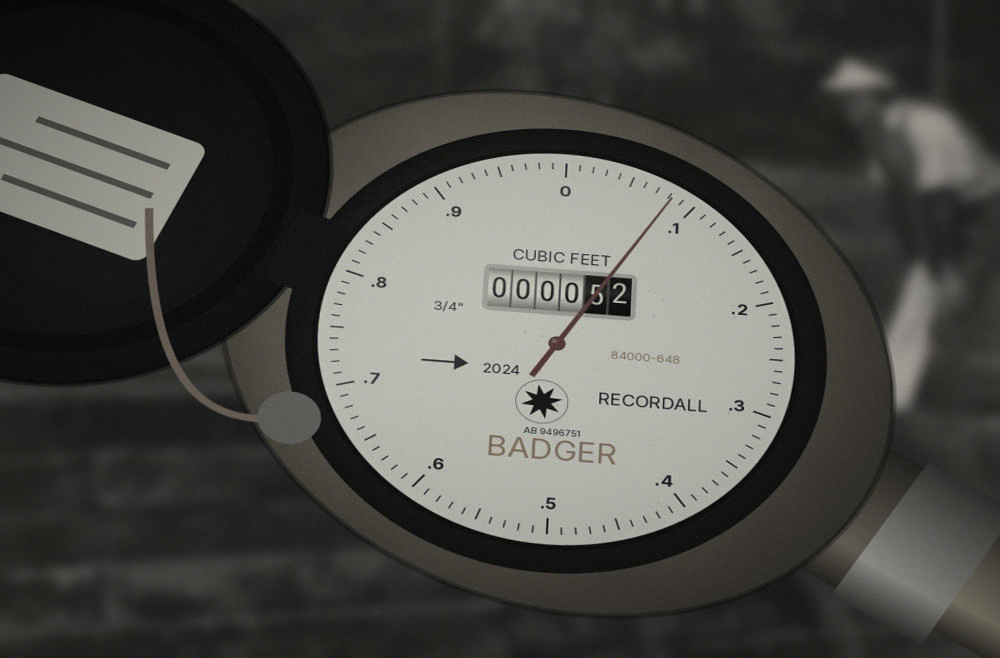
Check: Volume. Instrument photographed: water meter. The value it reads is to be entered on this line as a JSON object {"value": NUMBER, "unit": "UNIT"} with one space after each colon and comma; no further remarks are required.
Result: {"value": 52.08, "unit": "ft³"}
